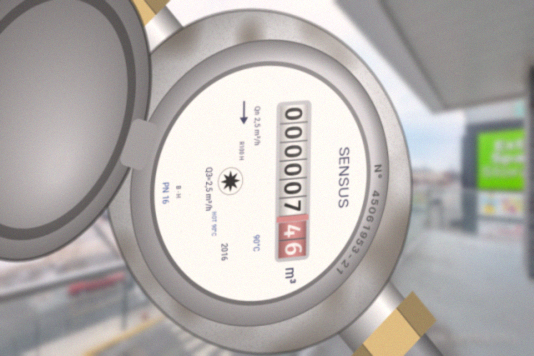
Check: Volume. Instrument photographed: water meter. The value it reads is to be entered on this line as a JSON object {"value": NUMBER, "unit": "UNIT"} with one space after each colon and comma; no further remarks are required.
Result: {"value": 7.46, "unit": "m³"}
